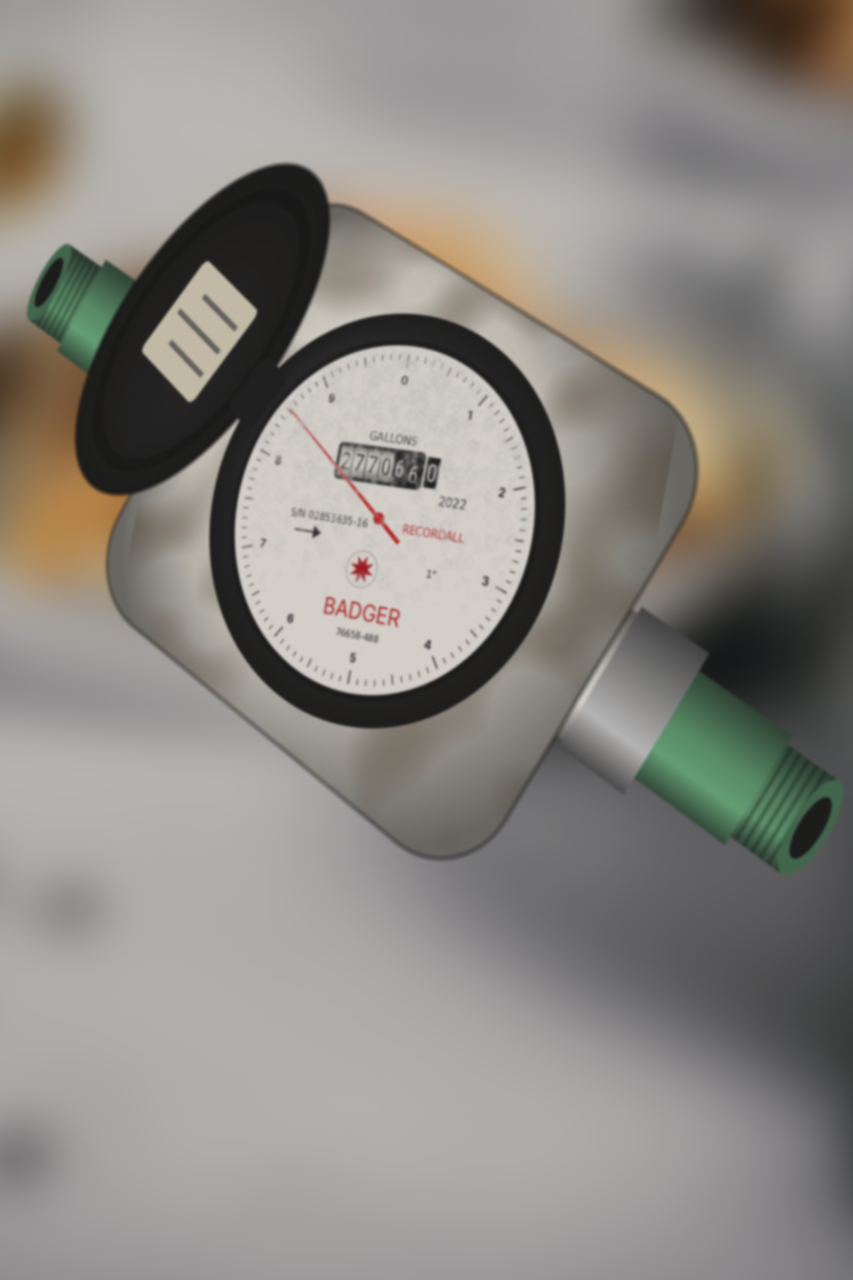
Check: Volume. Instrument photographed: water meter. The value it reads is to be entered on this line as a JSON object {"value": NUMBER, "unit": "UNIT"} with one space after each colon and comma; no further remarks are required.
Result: {"value": 2770658.5, "unit": "gal"}
